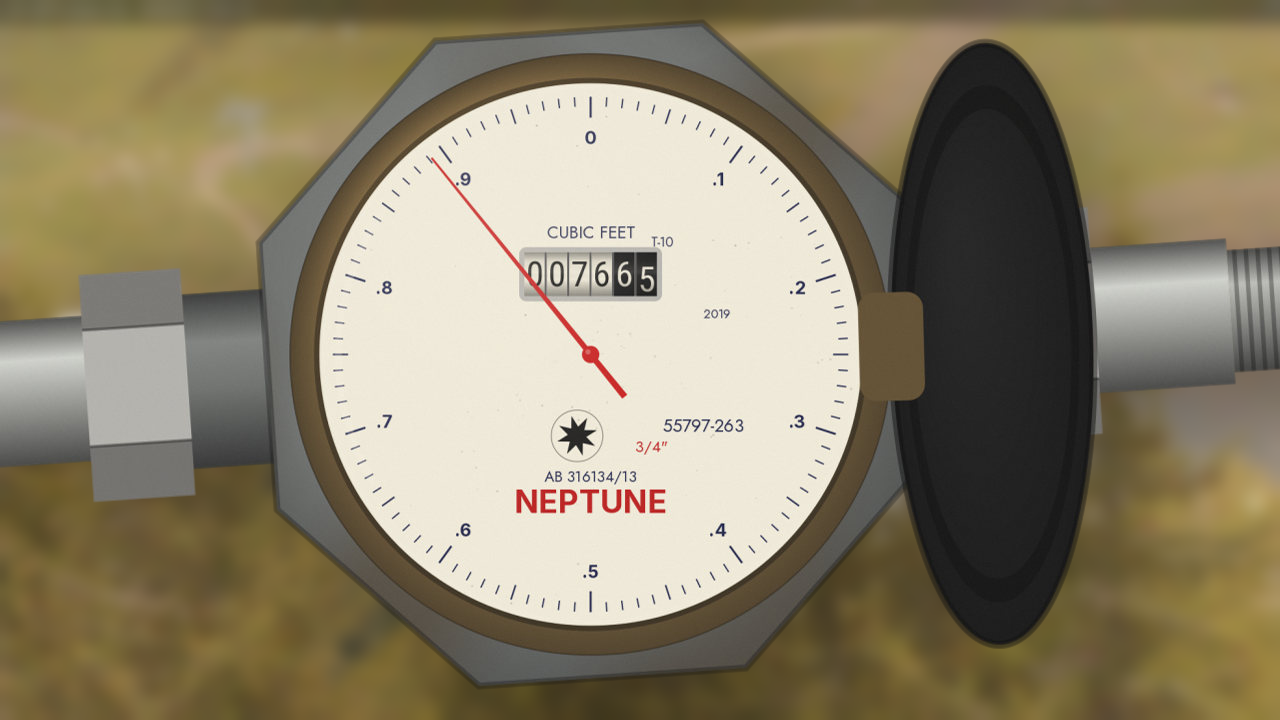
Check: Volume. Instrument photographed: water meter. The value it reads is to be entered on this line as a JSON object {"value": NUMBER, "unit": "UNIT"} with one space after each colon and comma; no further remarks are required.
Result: {"value": 7664.89, "unit": "ft³"}
